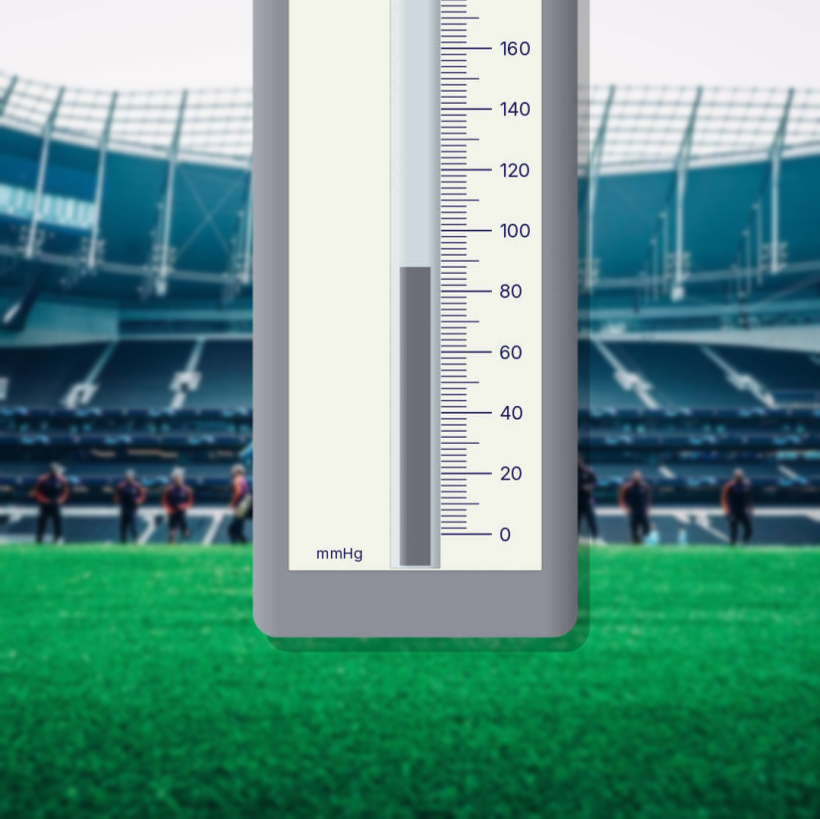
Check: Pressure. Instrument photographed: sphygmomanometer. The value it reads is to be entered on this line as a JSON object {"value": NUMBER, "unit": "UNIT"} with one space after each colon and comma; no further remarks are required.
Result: {"value": 88, "unit": "mmHg"}
